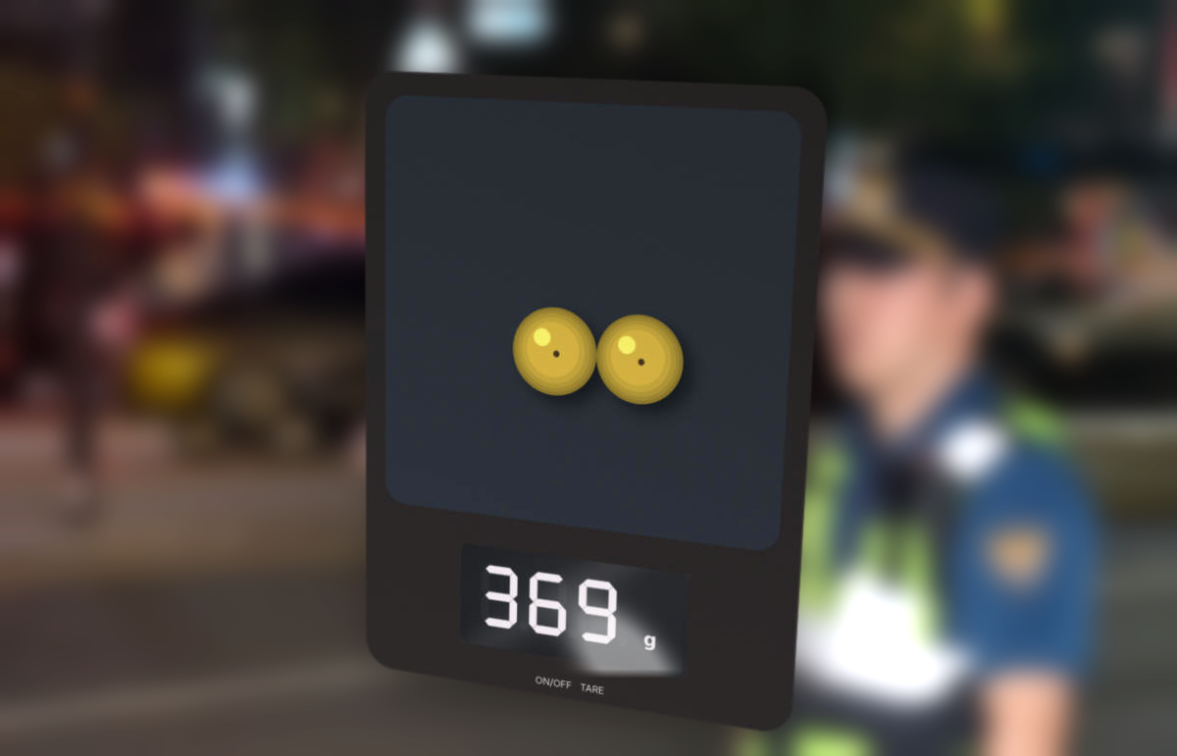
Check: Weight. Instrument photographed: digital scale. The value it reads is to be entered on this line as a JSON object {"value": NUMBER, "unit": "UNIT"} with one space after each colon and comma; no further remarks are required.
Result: {"value": 369, "unit": "g"}
